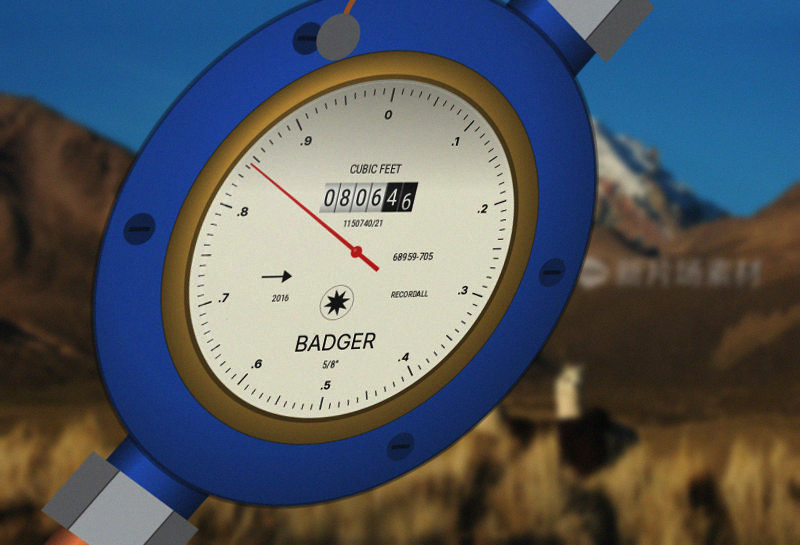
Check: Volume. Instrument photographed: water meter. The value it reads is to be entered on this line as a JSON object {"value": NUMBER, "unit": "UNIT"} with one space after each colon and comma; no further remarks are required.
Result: {"value": 80645.84, "unit": "ft³"}
